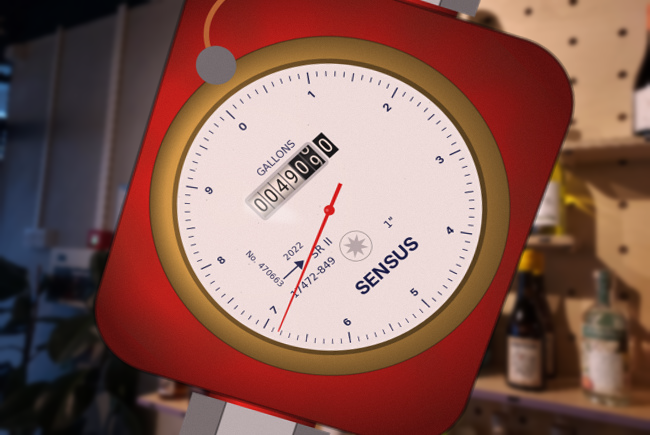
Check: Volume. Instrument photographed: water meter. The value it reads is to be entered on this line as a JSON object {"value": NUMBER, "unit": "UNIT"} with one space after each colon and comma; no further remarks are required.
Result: {"value": 49086.8, "unit": "gal"}
